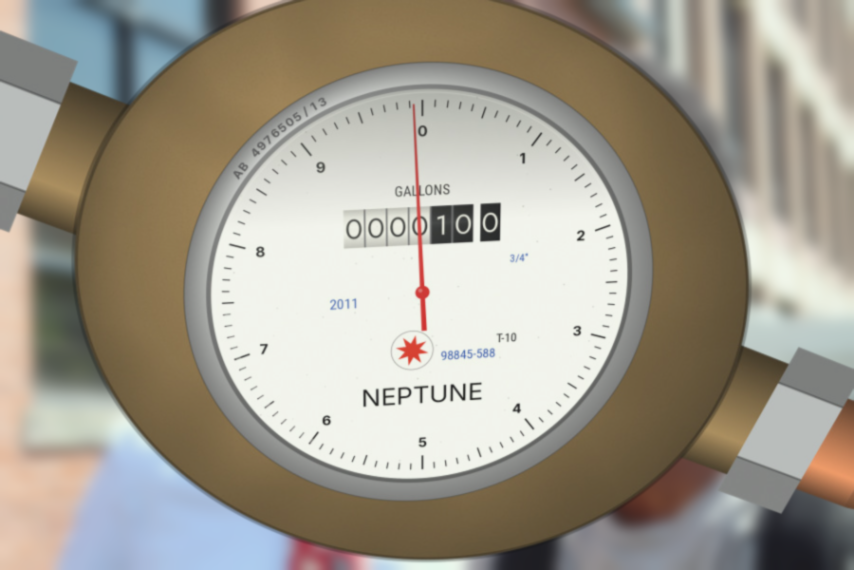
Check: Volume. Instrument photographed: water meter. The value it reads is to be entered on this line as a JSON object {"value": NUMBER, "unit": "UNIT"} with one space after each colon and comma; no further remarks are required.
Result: {"value": 99.9, "unit": "gal"}
